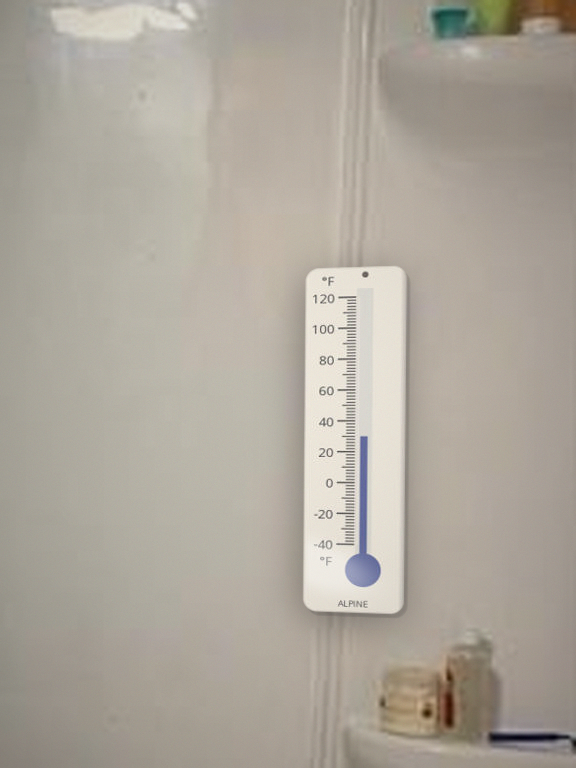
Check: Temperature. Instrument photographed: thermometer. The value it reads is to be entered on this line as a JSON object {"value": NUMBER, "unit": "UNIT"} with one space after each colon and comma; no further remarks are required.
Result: {"value": 30, "unit": "°F"}
